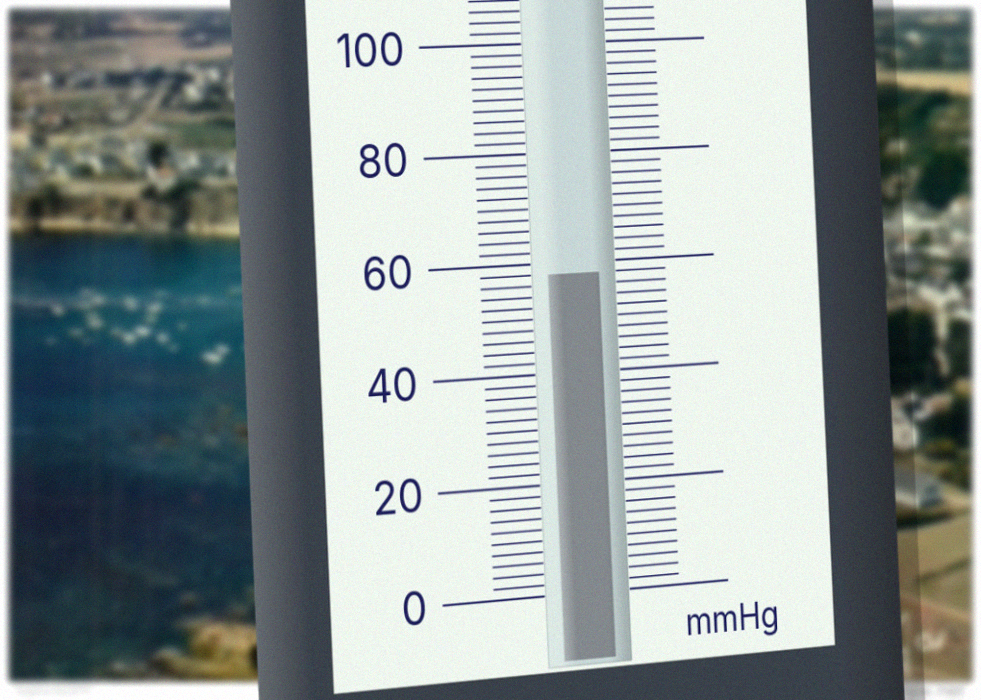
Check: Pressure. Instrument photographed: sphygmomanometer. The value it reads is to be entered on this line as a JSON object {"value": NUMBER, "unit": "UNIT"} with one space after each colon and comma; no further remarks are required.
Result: {"value": 58, "unit": "mmHg"}
